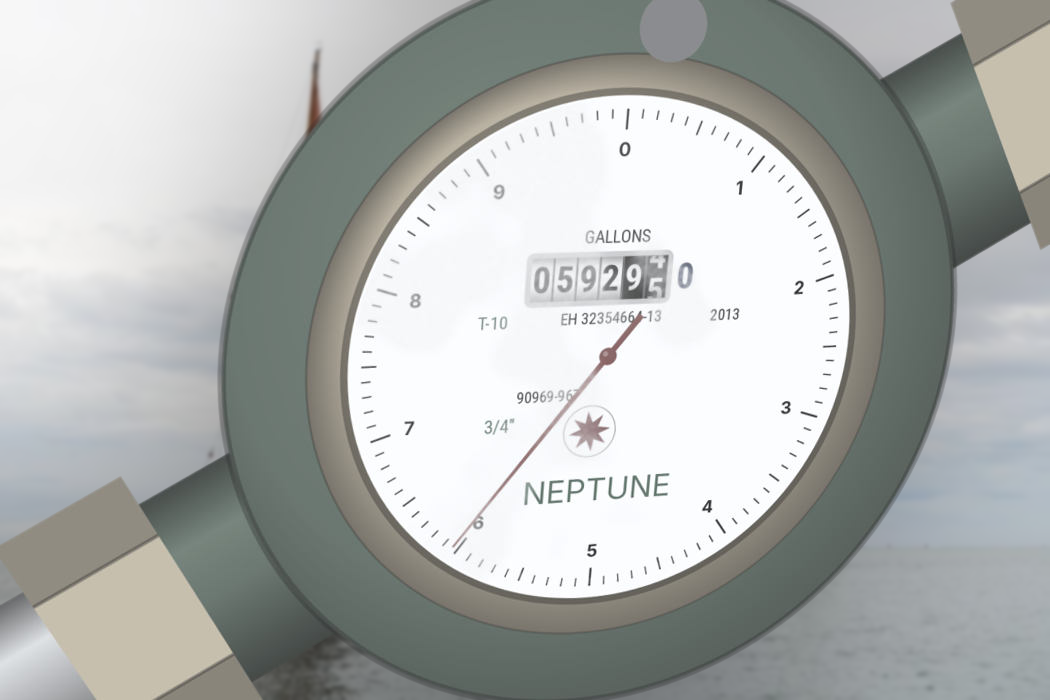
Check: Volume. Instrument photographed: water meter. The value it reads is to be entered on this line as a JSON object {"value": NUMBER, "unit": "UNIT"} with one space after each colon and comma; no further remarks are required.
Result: {"value": 592946.0, "unit": "gal"}
